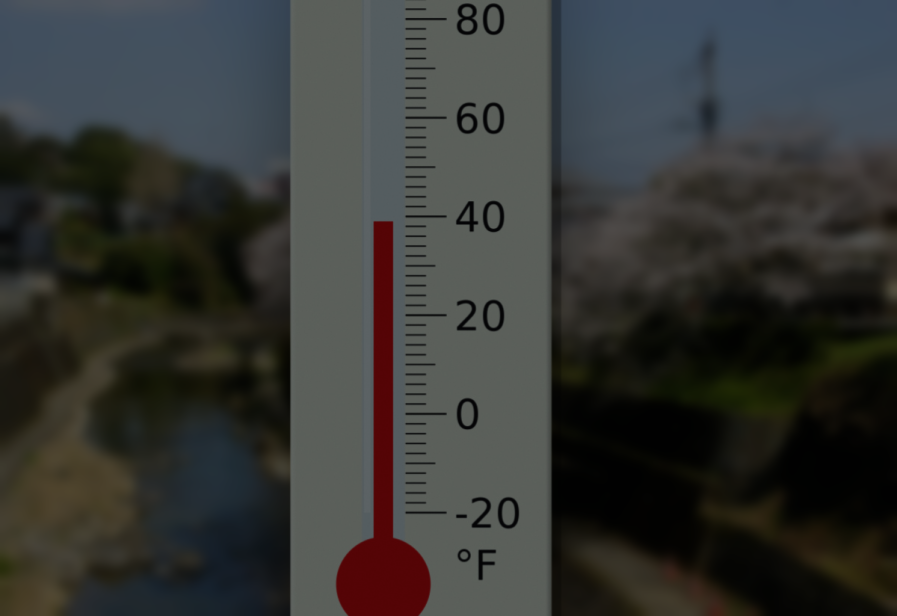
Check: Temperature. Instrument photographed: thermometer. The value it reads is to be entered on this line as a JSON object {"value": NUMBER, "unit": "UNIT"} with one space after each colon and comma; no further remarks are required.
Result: {"value": 39, "unit": "°F"}
